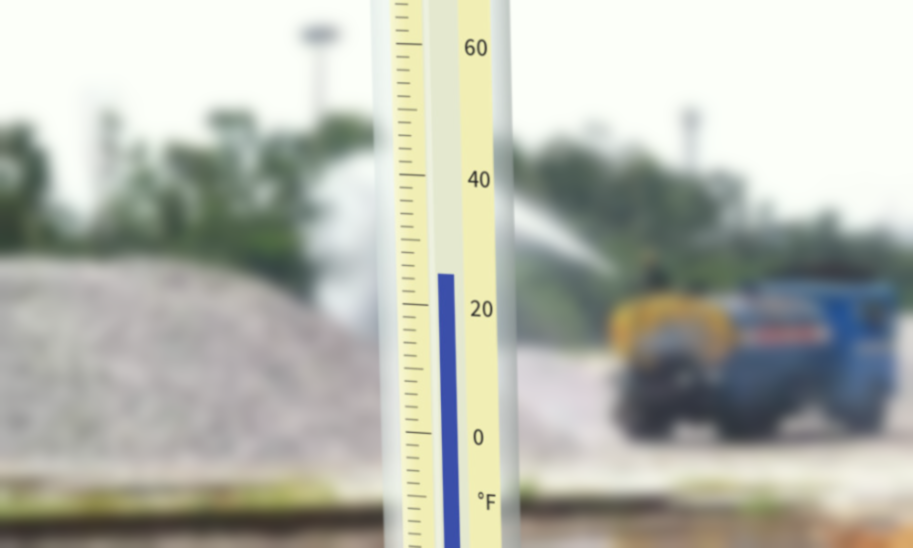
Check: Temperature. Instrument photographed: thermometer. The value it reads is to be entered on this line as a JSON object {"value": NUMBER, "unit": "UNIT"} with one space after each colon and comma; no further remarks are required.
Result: {"value": 25, "unit": "°F"}
